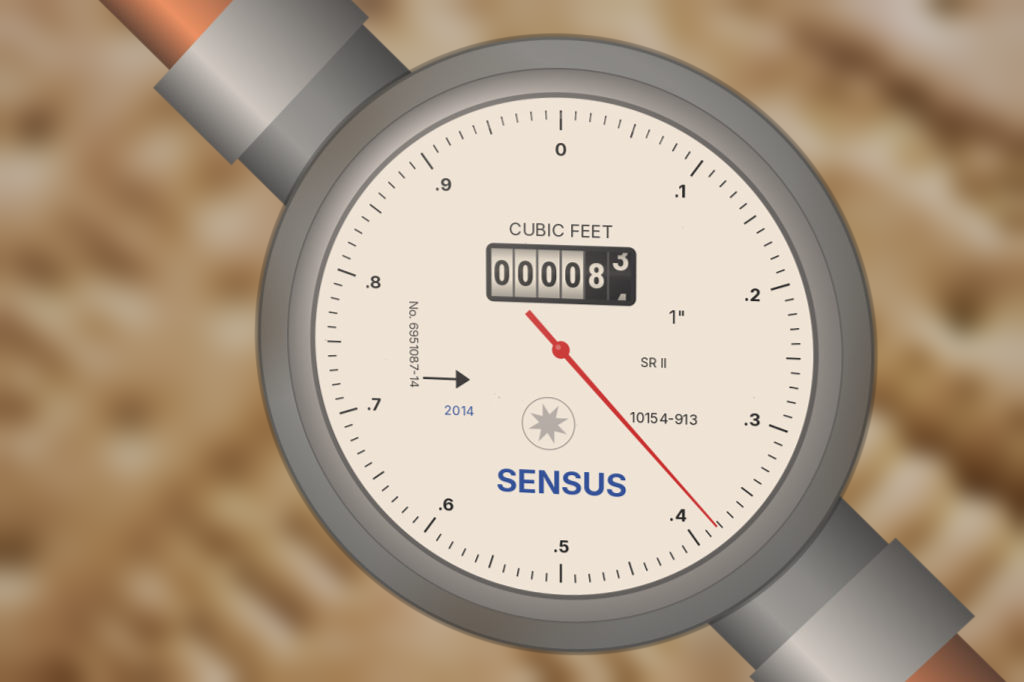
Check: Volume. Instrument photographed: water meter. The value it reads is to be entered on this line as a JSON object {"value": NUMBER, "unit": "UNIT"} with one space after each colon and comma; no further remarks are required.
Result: {"value": 83.38, "unit": "ft³"}
